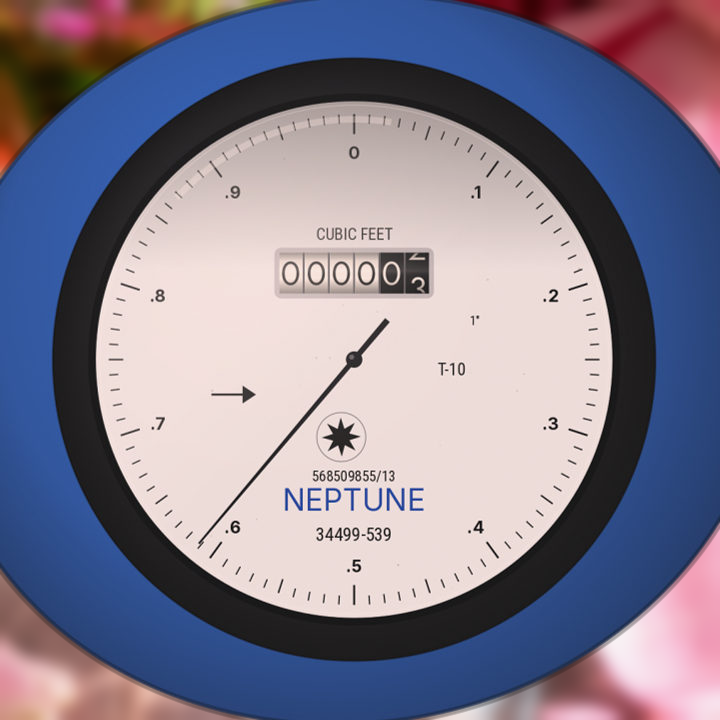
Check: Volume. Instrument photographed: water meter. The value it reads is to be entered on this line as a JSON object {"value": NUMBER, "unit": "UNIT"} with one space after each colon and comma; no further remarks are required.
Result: {"value": 2.61, "unit": "ft³"}
